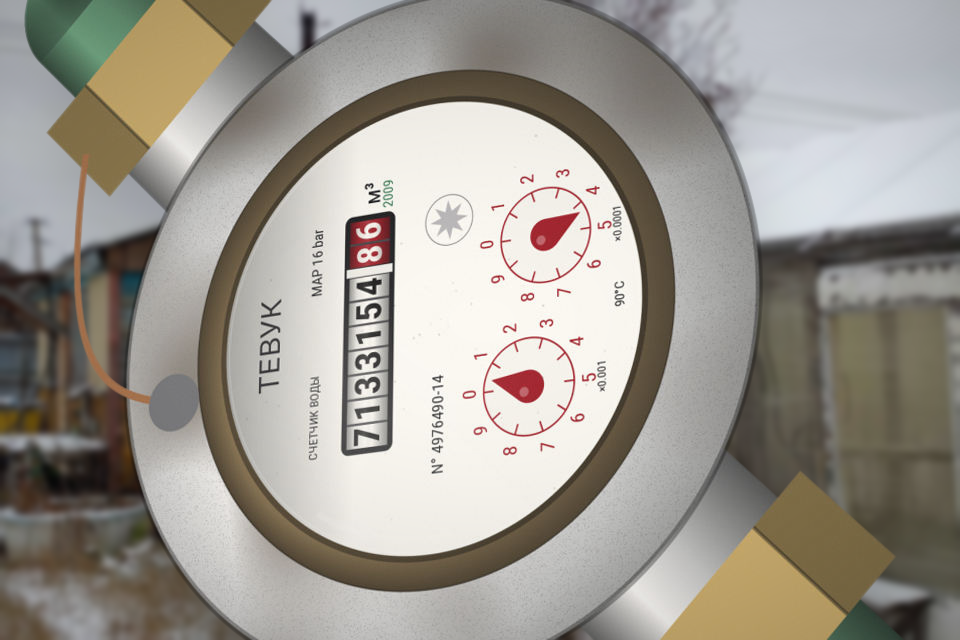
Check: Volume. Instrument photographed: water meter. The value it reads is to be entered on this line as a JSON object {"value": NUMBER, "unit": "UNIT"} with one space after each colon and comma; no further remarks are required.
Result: {"value": 7133154.8604, "unit": "m³"}
